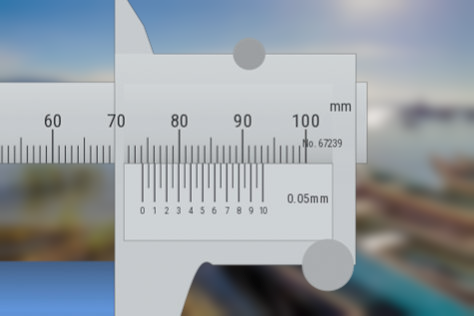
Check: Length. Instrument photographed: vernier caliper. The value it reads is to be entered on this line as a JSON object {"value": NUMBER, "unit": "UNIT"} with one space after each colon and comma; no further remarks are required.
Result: {"value": 74.2, "unit": "mm"}
